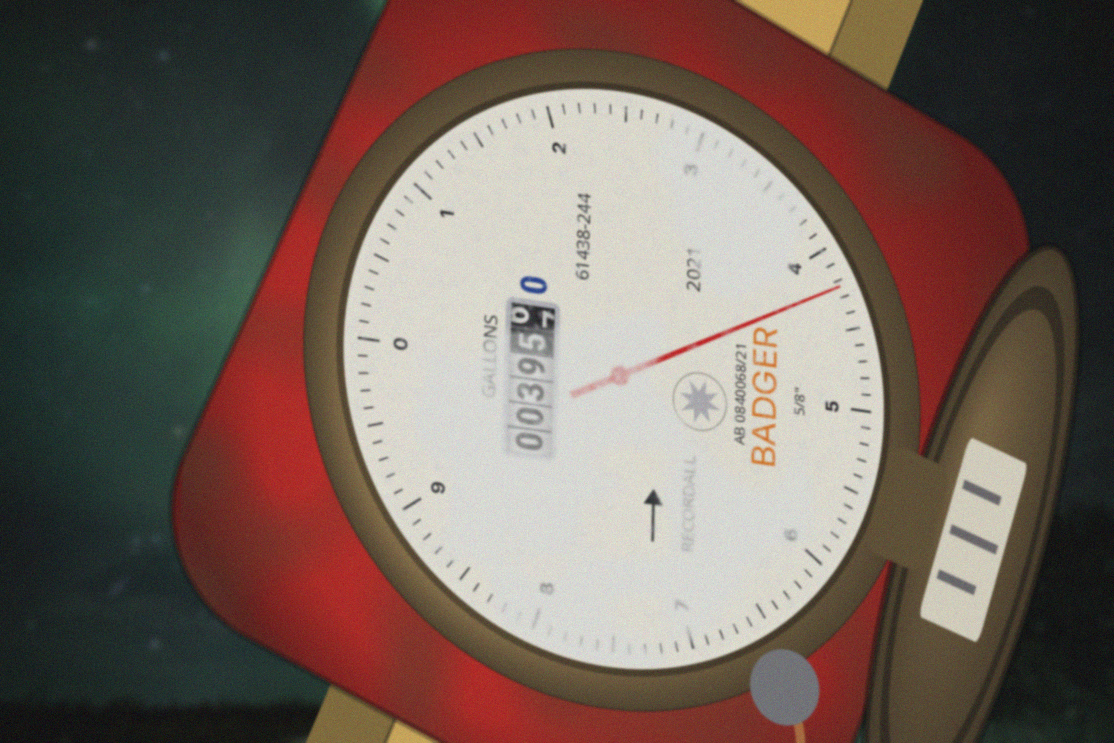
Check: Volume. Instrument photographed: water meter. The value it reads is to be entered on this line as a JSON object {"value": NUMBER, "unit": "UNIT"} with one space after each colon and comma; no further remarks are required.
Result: {"value": 39564.2, "unit": "gal"}
